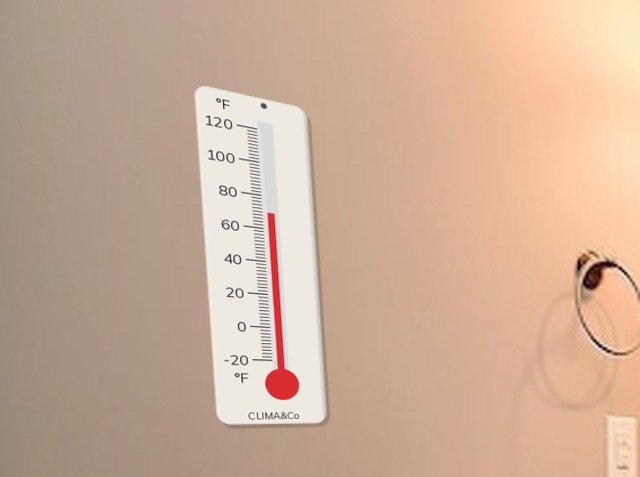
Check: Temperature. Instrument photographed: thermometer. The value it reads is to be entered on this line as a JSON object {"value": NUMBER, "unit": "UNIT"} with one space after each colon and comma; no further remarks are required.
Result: {"value": 70, "unit": "°F"}
